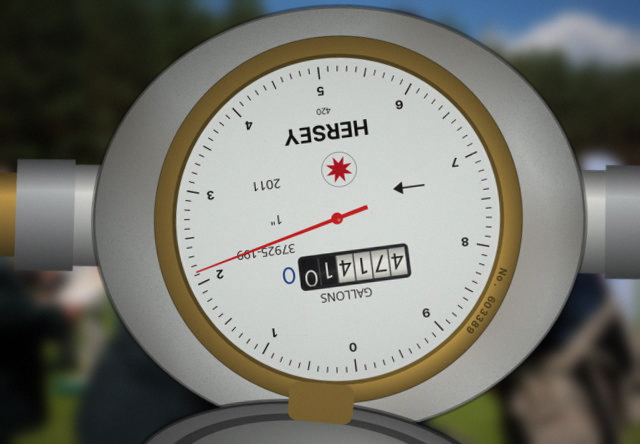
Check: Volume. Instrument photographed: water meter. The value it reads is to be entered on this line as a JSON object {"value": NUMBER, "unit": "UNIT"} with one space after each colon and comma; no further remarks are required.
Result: {"value": 4714102.1, "unit": "gal"}
